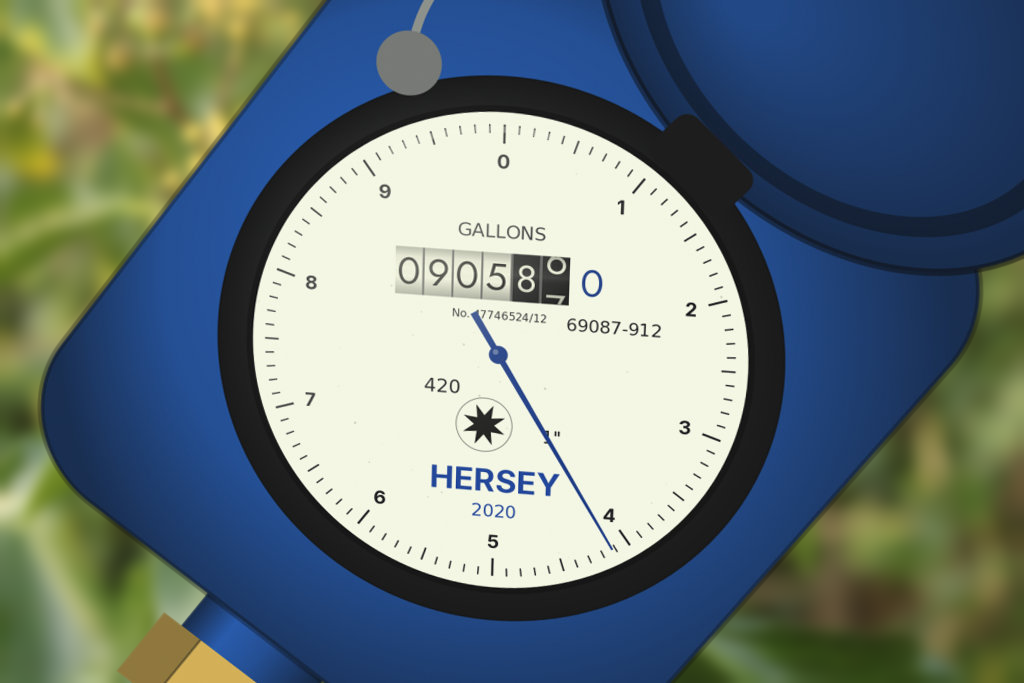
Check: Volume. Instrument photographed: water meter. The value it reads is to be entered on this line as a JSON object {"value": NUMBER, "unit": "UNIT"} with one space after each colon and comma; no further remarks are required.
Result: {"value": 905864.1, "unit": "gal"}
